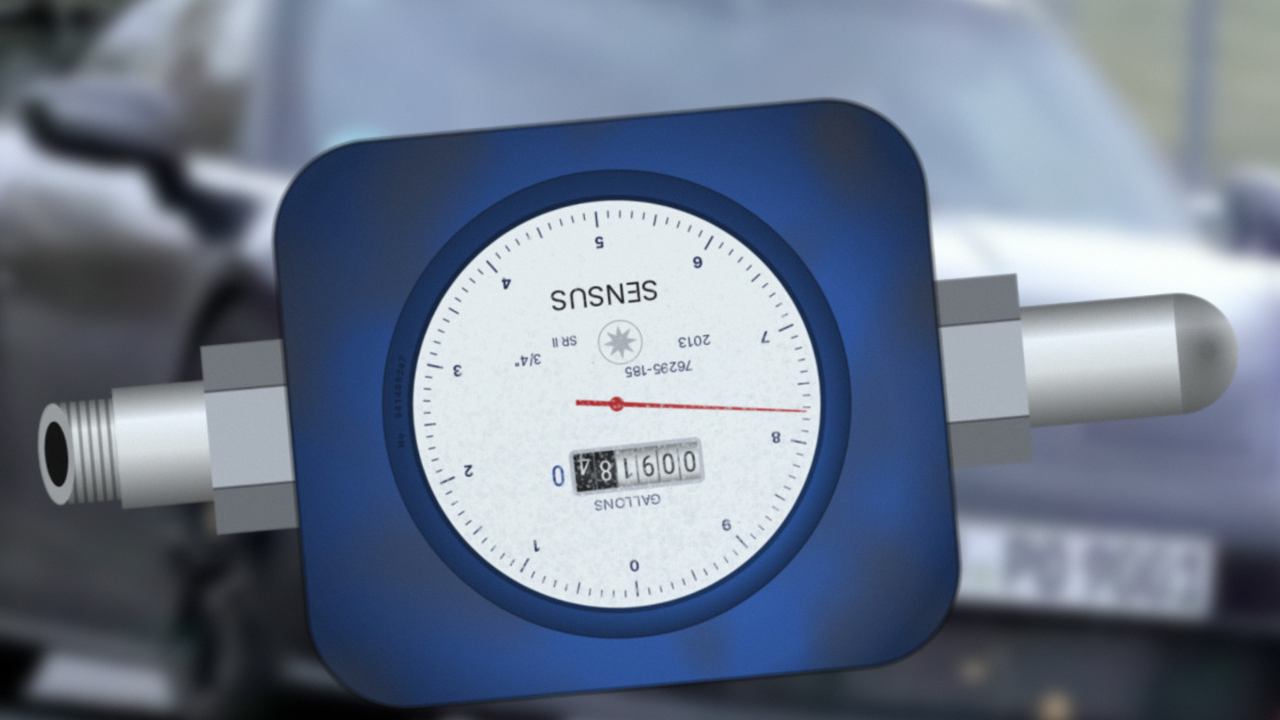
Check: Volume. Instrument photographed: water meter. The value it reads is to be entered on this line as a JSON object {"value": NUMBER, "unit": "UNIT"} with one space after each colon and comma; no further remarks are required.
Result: {"value": 91837.7, "unit": "gal"}
